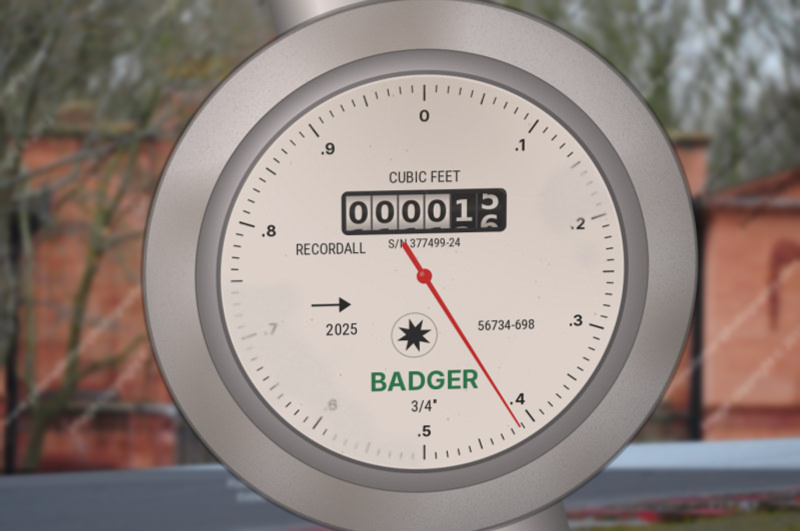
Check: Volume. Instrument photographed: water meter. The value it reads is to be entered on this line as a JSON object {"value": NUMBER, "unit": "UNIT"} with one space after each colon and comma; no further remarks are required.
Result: {"value": 15.41, "unit": "ft³"}
